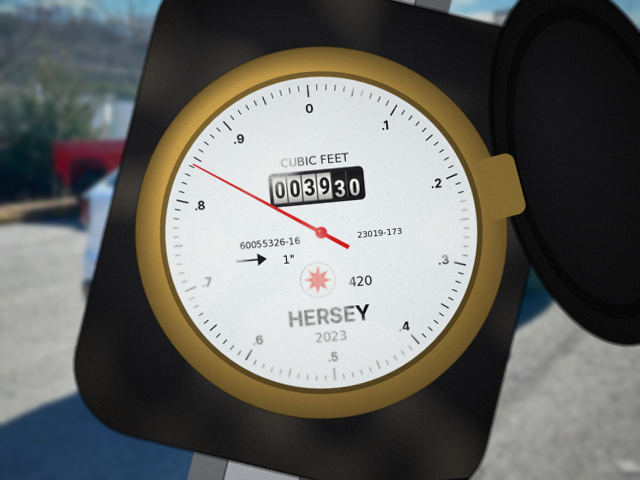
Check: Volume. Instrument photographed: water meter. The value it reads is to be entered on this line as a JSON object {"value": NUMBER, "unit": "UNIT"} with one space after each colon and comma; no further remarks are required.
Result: {"value": 3929.84, "unit": "ft³"}
